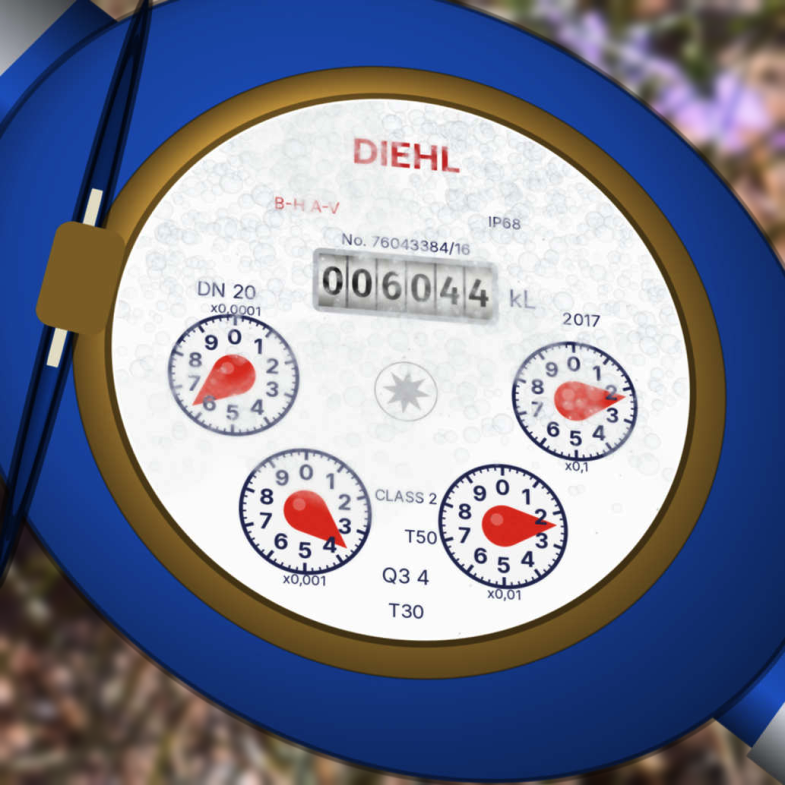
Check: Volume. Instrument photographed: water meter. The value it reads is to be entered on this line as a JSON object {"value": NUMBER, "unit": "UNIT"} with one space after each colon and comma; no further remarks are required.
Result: {"value": 6044.2236, "unit": "kL"}
